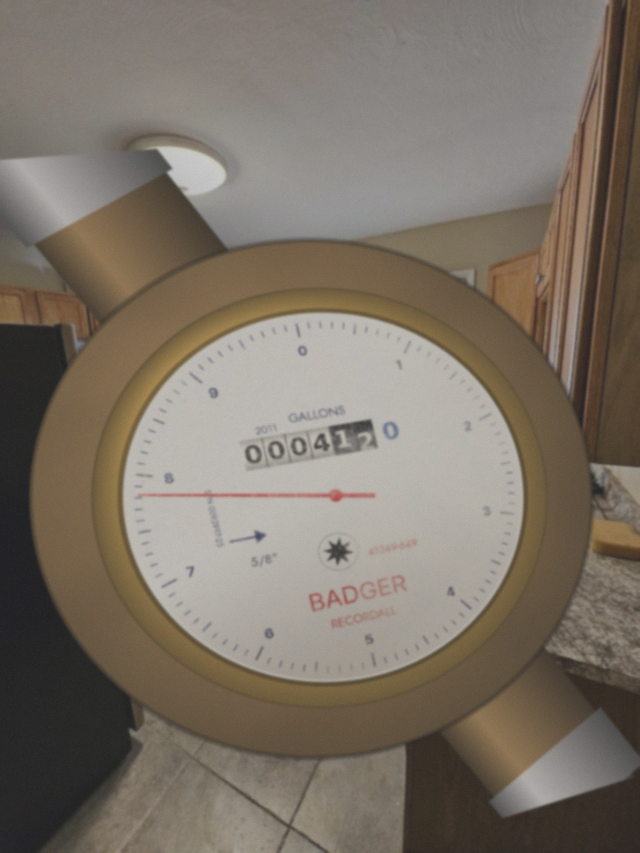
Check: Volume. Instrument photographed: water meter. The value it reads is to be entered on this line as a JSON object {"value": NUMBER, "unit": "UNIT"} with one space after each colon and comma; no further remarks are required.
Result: {"value": 4117.8, "unit": "gal"}
